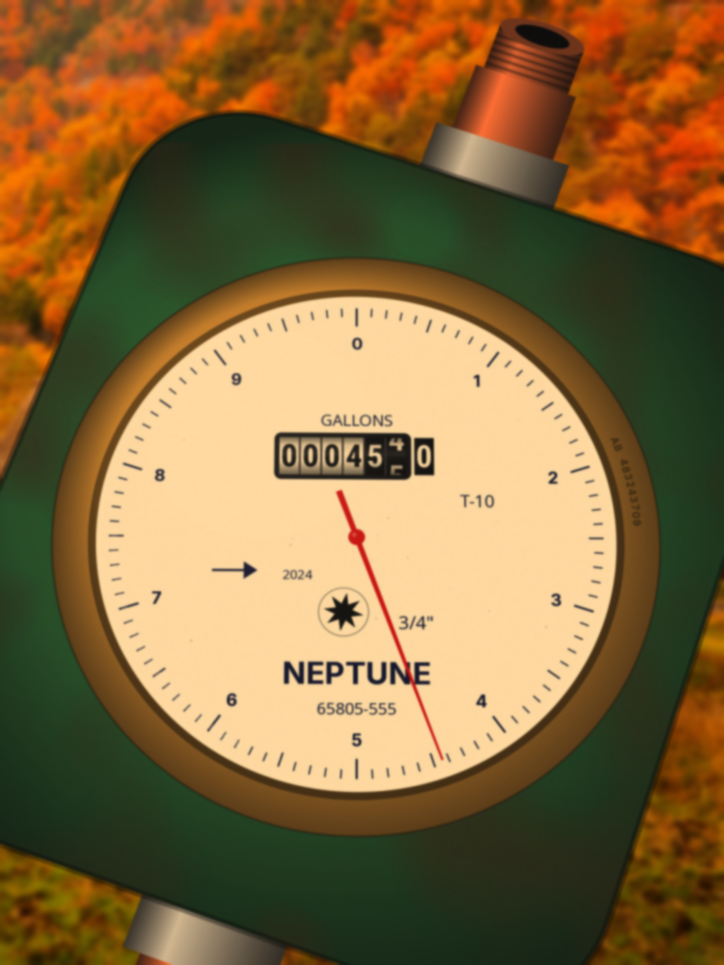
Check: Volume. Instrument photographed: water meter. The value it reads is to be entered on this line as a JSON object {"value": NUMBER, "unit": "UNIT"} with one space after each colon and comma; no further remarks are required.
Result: {"value": 4544.4, "unit": "gal"}
